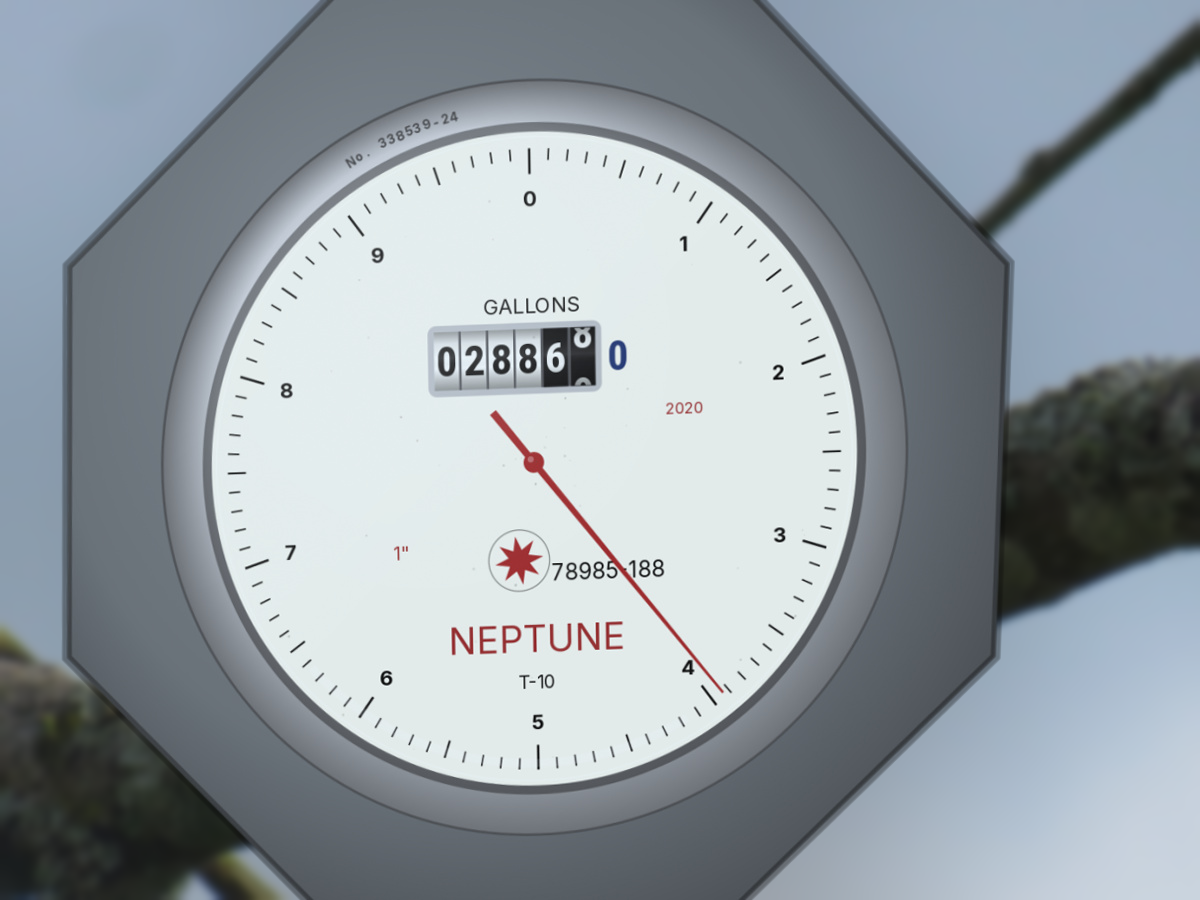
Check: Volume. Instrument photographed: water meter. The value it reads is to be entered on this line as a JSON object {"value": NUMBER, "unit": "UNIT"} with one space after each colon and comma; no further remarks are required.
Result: {"value": 288683.9, "unit": "gal"}
